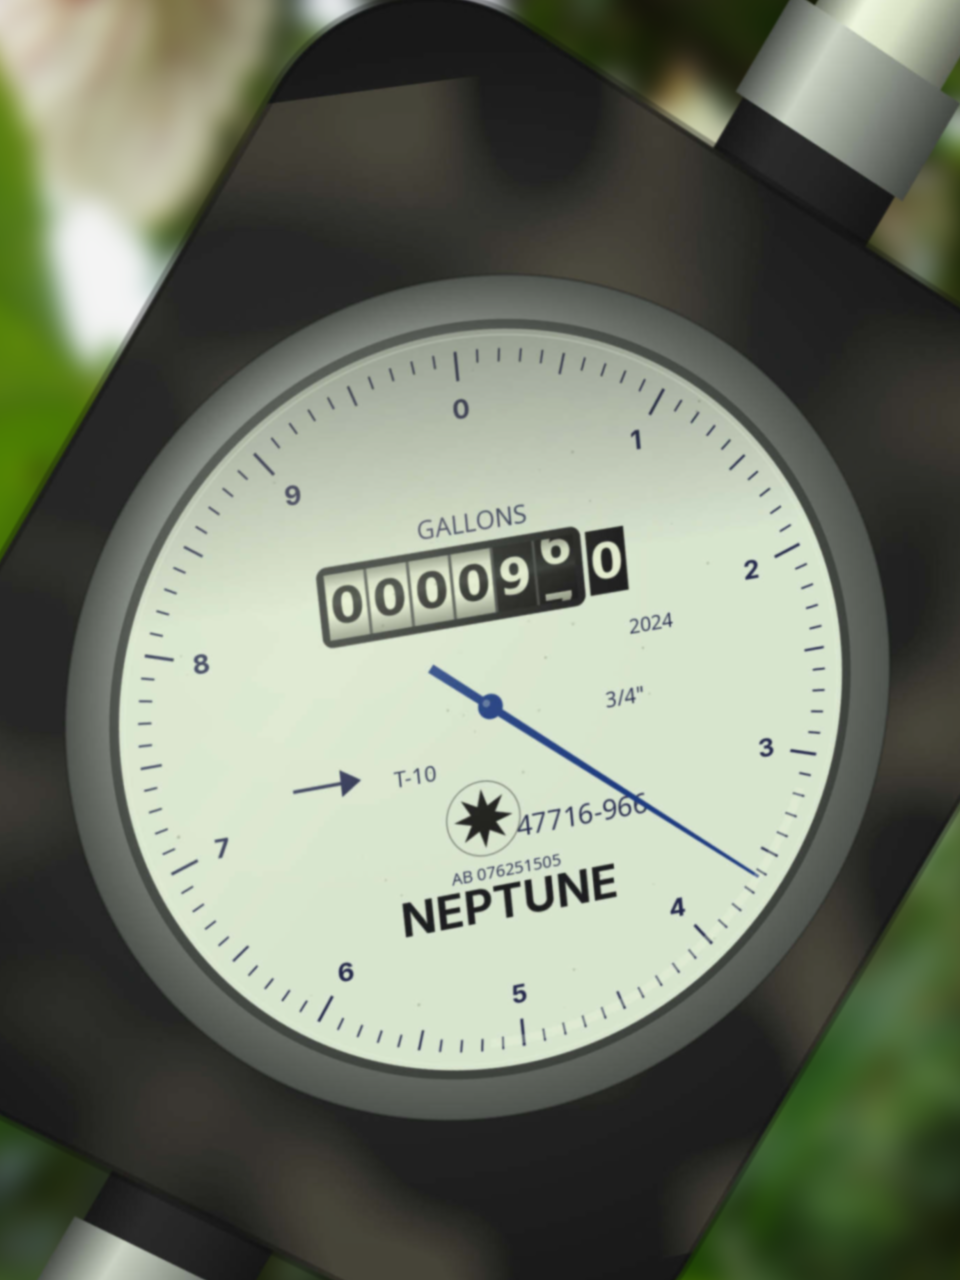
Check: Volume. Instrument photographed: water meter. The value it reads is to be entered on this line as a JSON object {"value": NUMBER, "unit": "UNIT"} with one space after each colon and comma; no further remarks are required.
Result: {"value": 963.6, "unit": "gal"}
